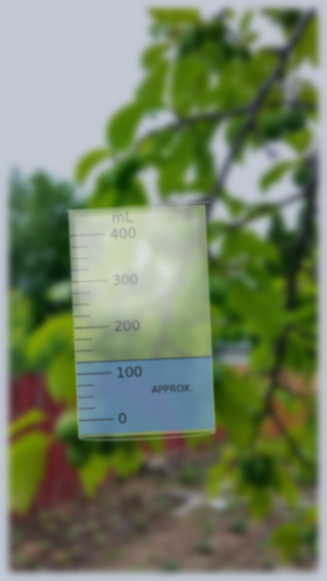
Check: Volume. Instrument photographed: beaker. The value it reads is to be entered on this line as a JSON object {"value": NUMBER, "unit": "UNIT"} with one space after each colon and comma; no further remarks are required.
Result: {"value": 125, "unit": "mL"}
